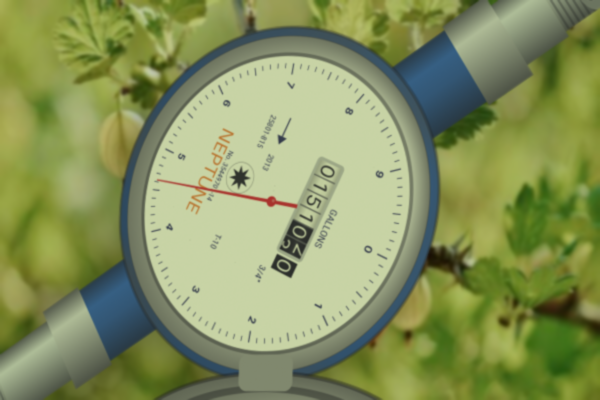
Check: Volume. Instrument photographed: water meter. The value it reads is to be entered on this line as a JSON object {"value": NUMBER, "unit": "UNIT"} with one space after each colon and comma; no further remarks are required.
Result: {"value": 151024.6, "unit": "gal"}
